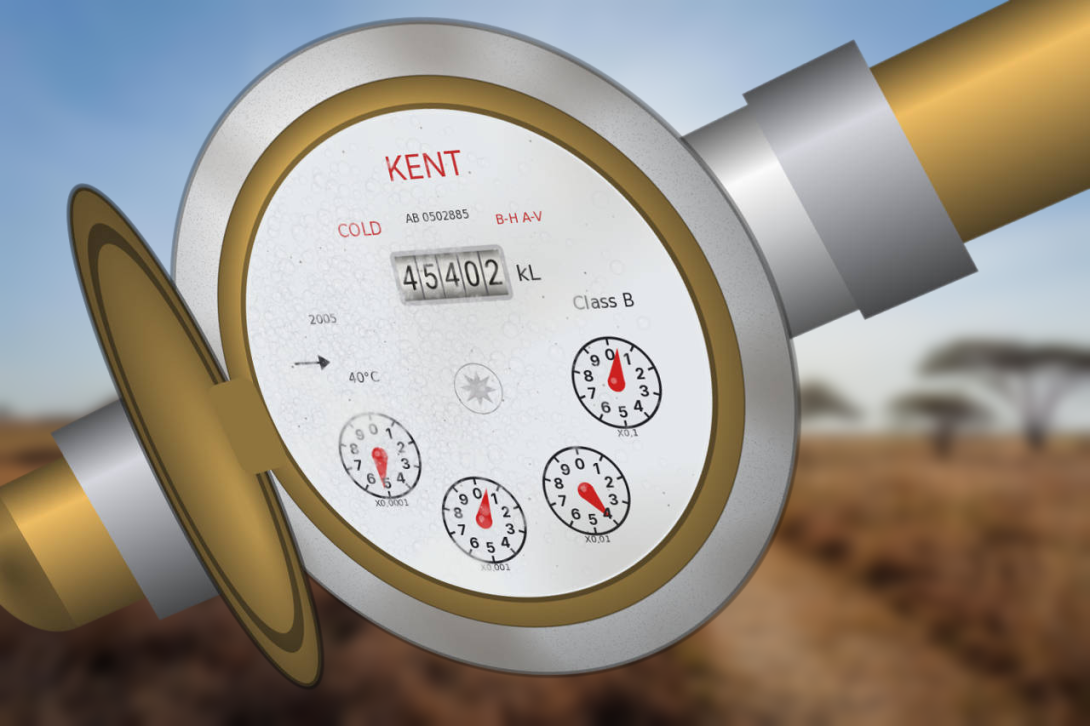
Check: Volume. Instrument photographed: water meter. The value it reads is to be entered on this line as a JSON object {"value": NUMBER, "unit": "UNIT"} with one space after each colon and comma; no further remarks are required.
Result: {"value": 45402.0405, "unit": "kL"}
